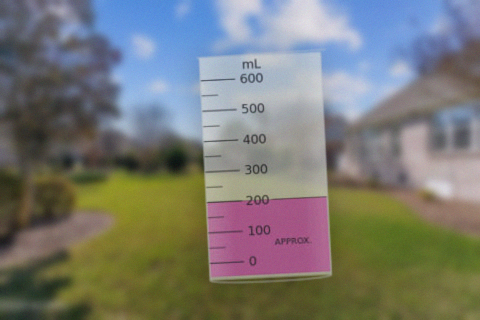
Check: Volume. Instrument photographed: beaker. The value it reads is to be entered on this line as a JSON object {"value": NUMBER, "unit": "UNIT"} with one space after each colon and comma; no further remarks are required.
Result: {"value": 200, "unit": "mL"}
